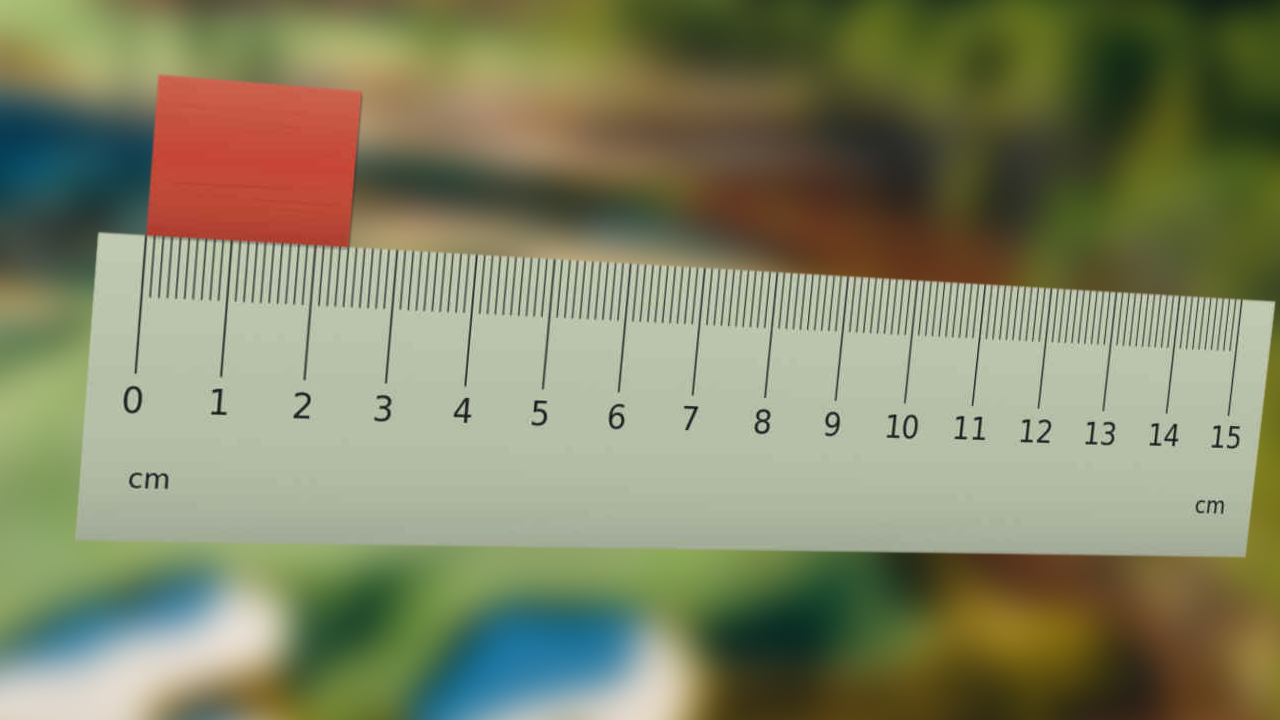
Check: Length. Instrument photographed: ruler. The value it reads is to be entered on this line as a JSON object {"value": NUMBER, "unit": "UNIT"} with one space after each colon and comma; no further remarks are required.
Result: {"value": 2.4, "unit": "cm"}
